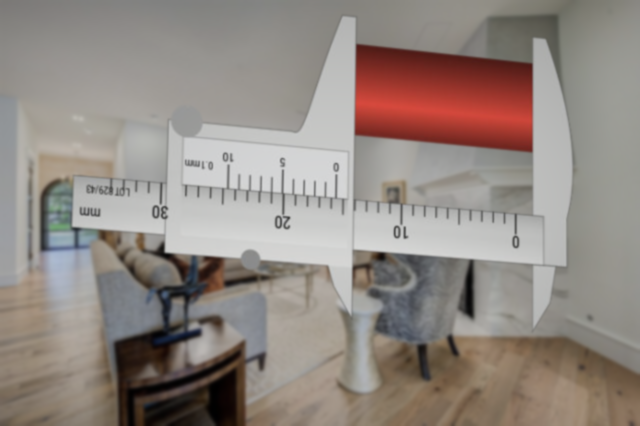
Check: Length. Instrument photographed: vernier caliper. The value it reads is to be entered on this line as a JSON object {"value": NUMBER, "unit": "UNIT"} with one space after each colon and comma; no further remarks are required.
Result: {"value": 15.6, "unit": "mm"}
